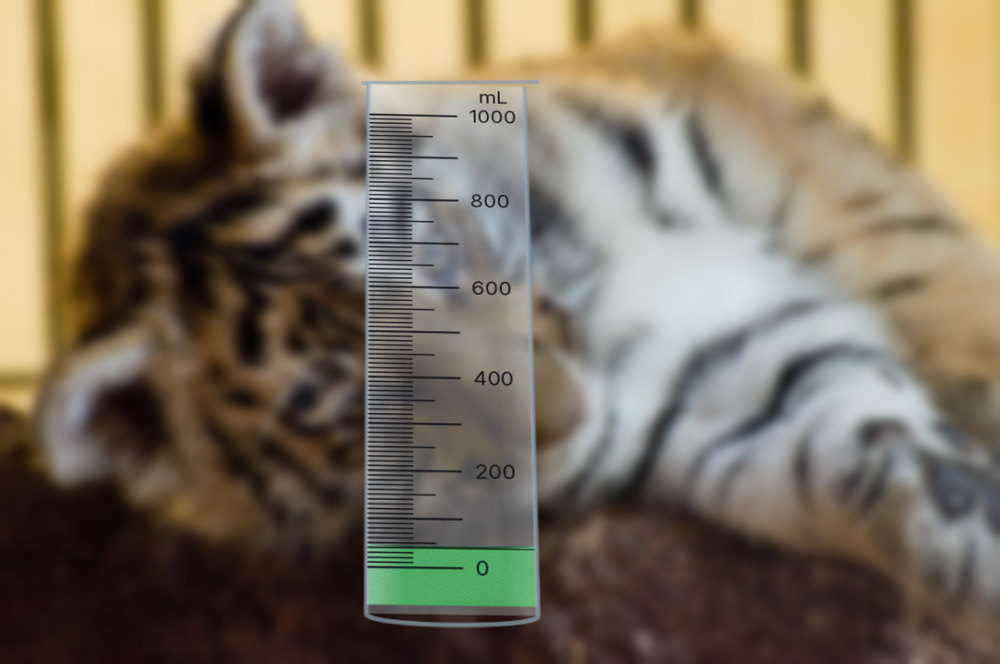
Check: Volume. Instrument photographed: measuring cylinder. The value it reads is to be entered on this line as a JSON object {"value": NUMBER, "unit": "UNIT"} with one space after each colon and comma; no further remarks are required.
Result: {"value": 40, "unit": "mL"}
